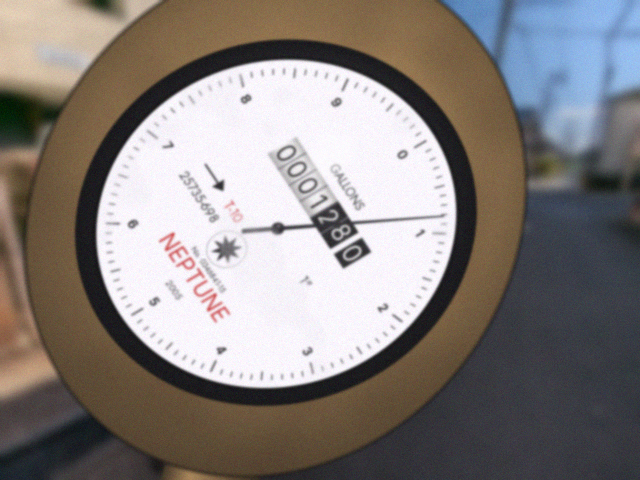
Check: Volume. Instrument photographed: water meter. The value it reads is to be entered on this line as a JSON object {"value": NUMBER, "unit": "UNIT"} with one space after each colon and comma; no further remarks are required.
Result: {"value": 1280.8, "unit": "gal"}
